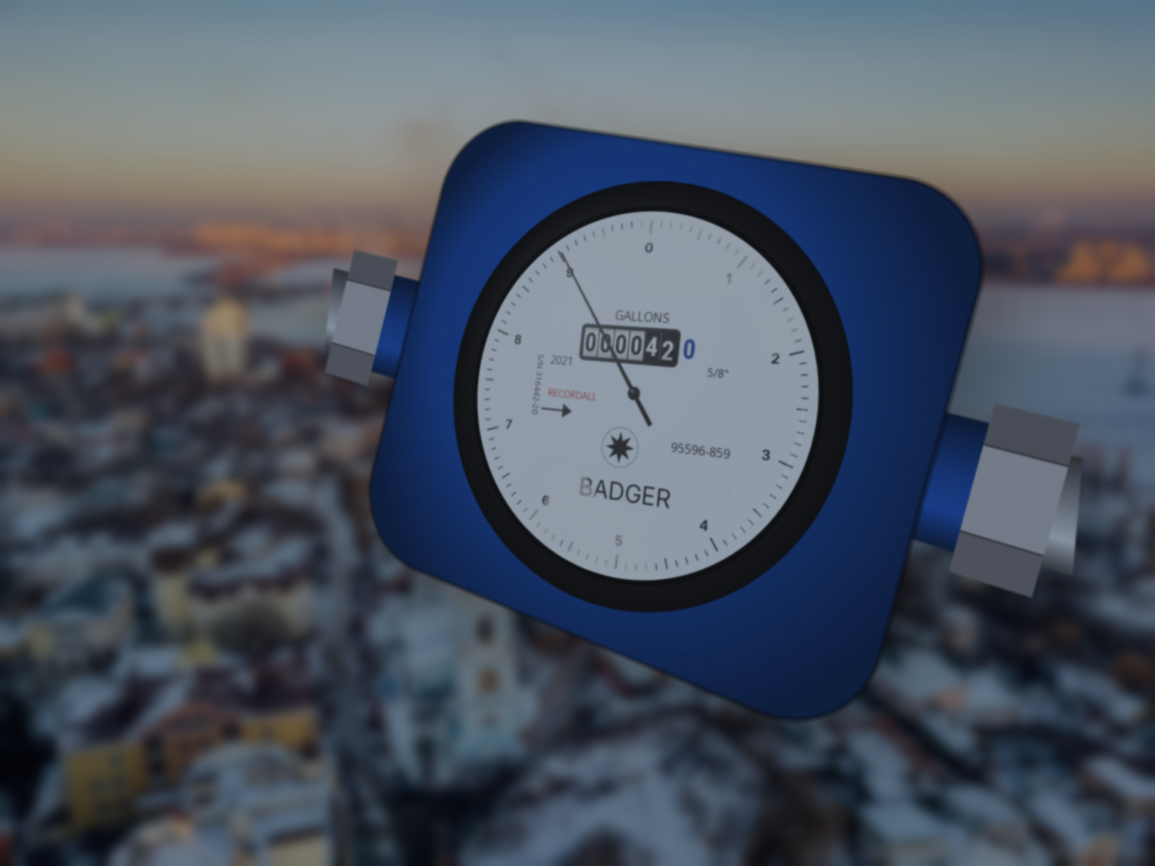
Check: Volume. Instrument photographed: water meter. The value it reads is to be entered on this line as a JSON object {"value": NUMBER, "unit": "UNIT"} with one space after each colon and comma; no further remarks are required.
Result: {"value": 419.0, "unit": "gal"}
